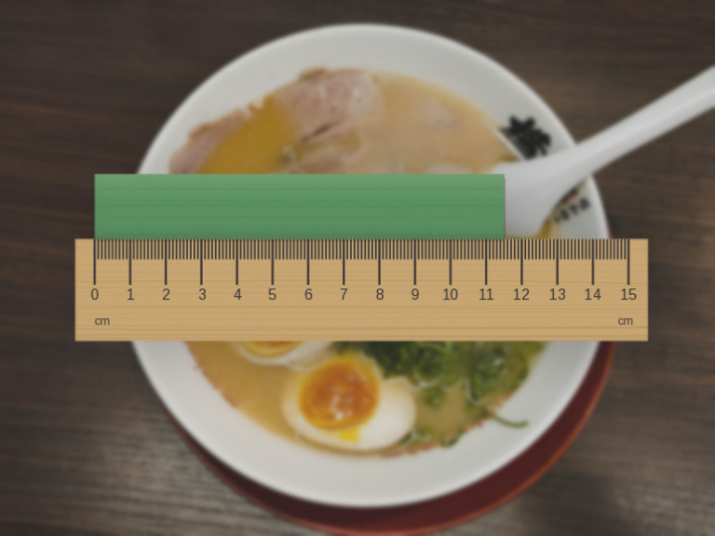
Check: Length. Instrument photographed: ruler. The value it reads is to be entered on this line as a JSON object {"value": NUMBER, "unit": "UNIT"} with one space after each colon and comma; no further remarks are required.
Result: {"value": 11.5, "unit": "cm"}
